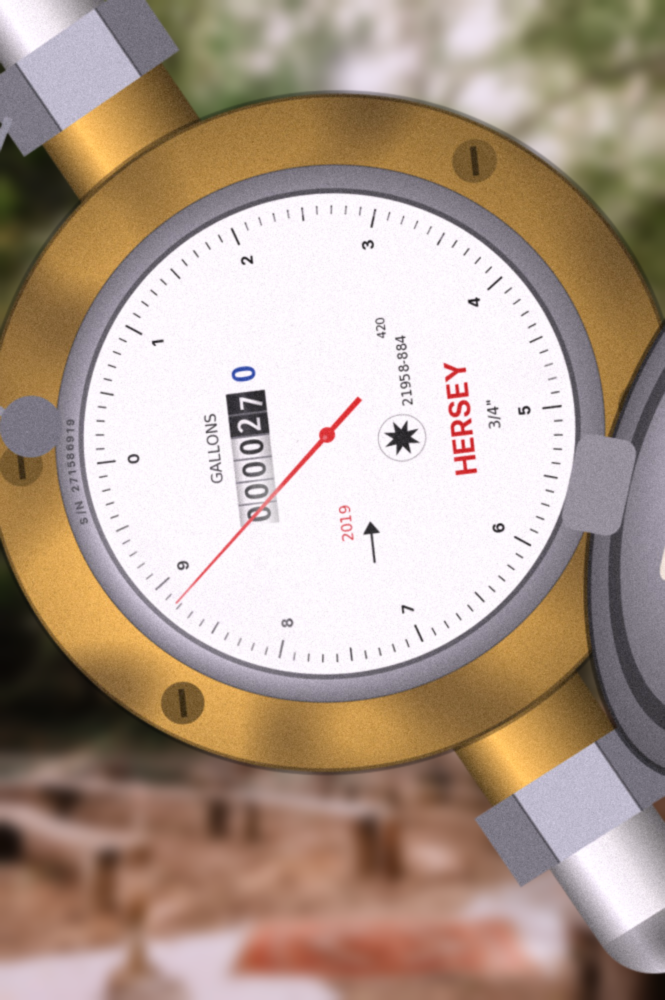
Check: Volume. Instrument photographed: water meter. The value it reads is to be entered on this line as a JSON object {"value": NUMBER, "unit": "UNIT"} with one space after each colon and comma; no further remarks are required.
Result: {"value": 268.8, "unit": "gal"}
